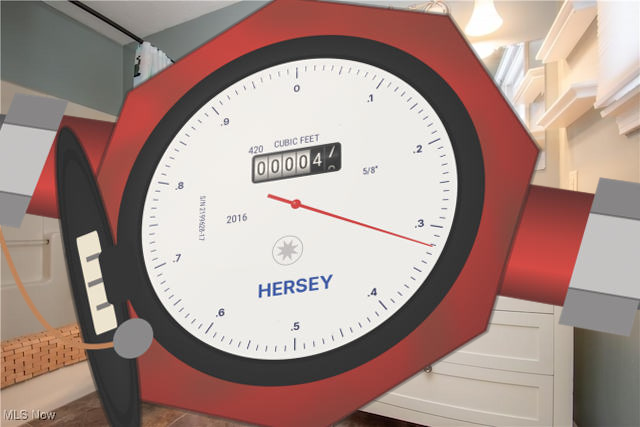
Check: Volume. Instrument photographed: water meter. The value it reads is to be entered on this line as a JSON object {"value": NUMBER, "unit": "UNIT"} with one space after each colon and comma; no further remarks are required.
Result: {"value": 47.32, "unit": "ft³"}
